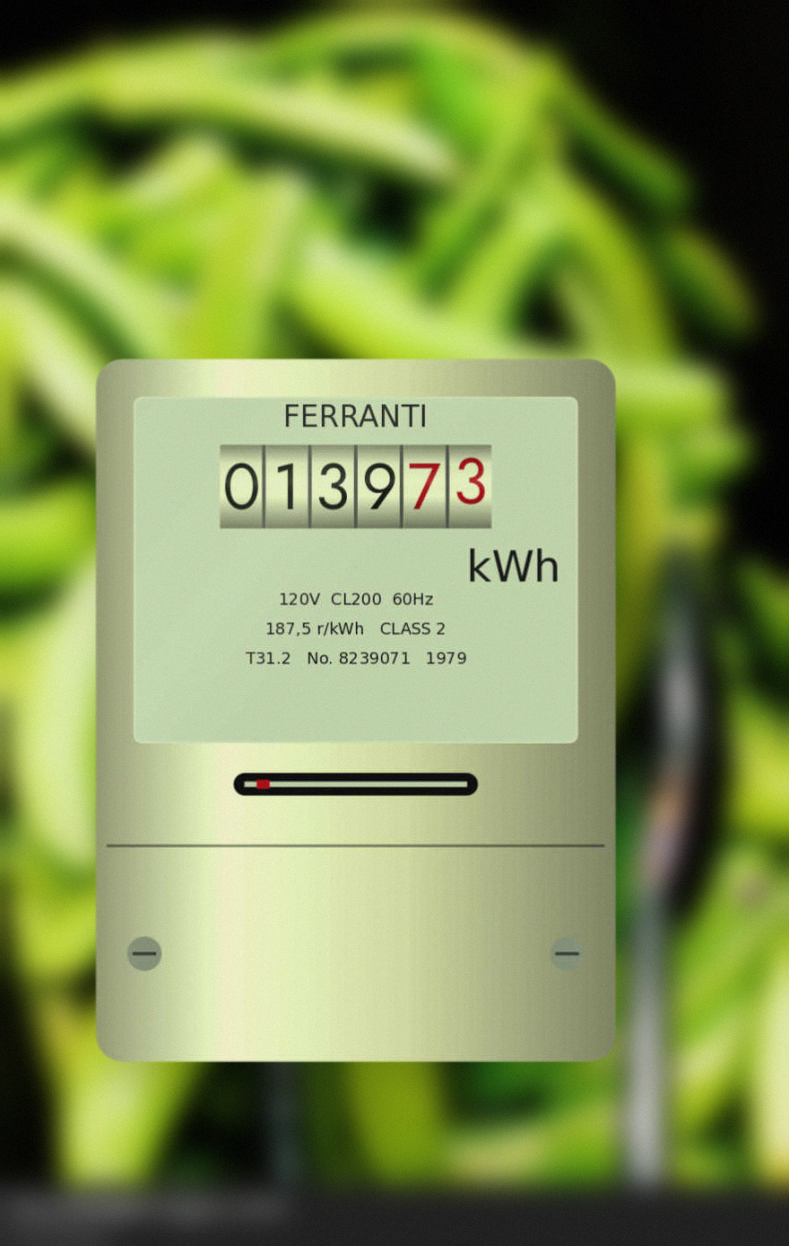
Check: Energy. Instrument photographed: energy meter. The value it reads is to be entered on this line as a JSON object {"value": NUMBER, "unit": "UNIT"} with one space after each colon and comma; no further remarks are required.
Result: {"value": 139.73, "unit": "kWh"}
